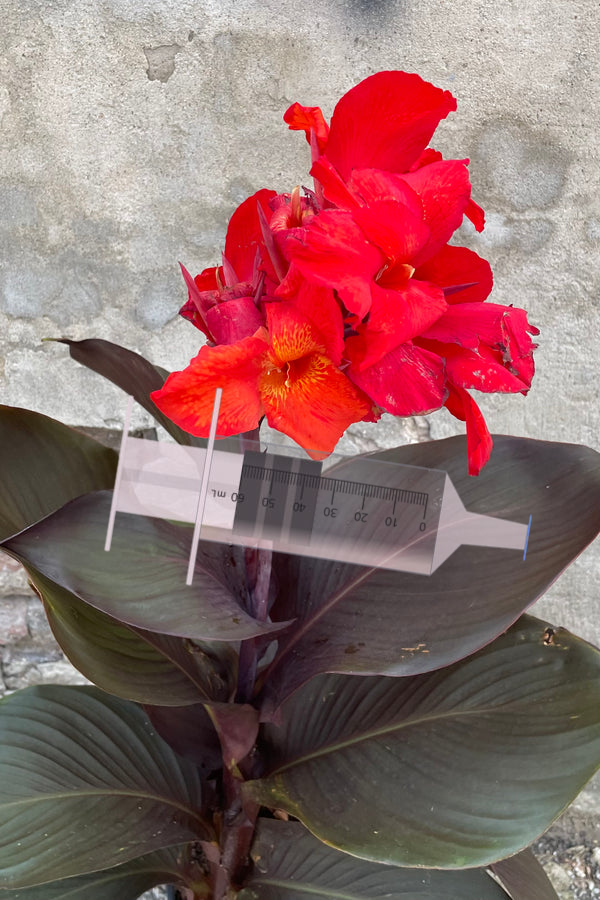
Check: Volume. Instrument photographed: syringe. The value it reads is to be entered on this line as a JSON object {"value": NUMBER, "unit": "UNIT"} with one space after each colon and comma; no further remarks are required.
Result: {"value": 35, "unit": "mL"}
